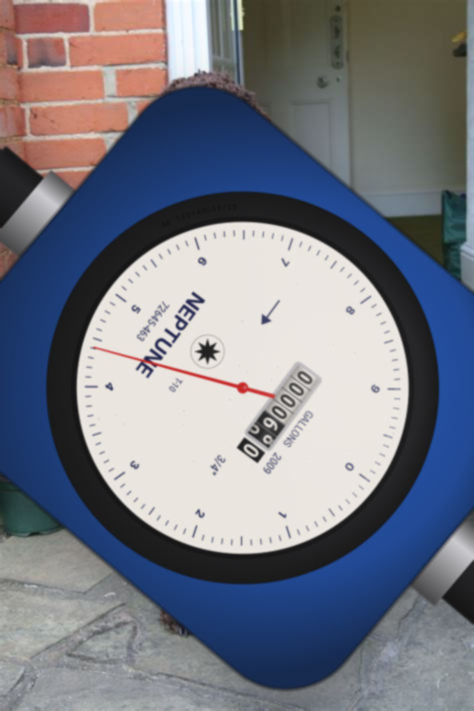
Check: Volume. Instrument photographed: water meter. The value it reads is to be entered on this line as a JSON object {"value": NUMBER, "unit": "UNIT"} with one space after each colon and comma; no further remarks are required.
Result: {"value": 684.4, "unit": "gal"}
